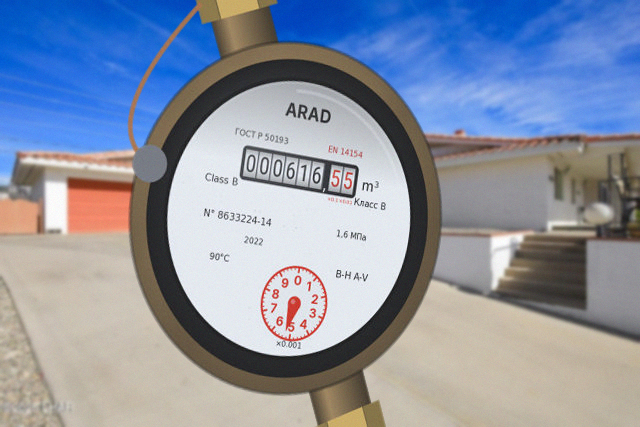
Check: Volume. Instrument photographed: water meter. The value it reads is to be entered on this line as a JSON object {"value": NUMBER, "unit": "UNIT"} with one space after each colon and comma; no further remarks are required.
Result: {"value": 616.555, "unit": "m³"}
